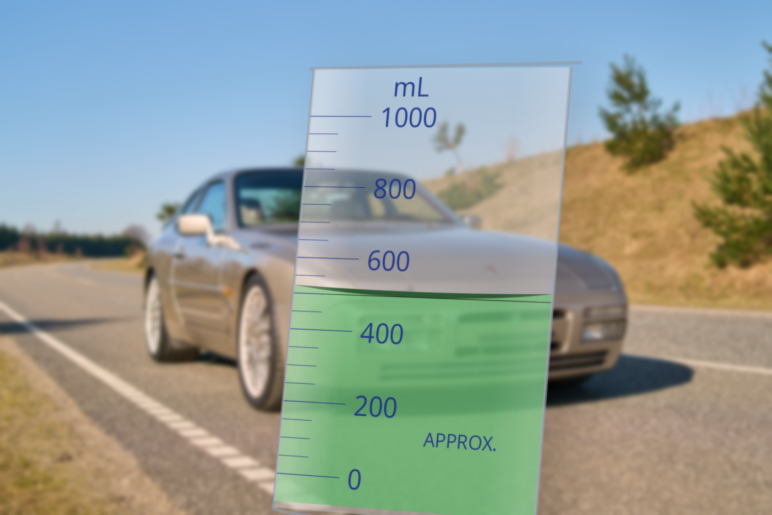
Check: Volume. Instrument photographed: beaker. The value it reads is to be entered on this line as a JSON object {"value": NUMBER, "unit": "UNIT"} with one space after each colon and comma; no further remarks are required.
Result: {"value": 500, "unit": "mL"}
